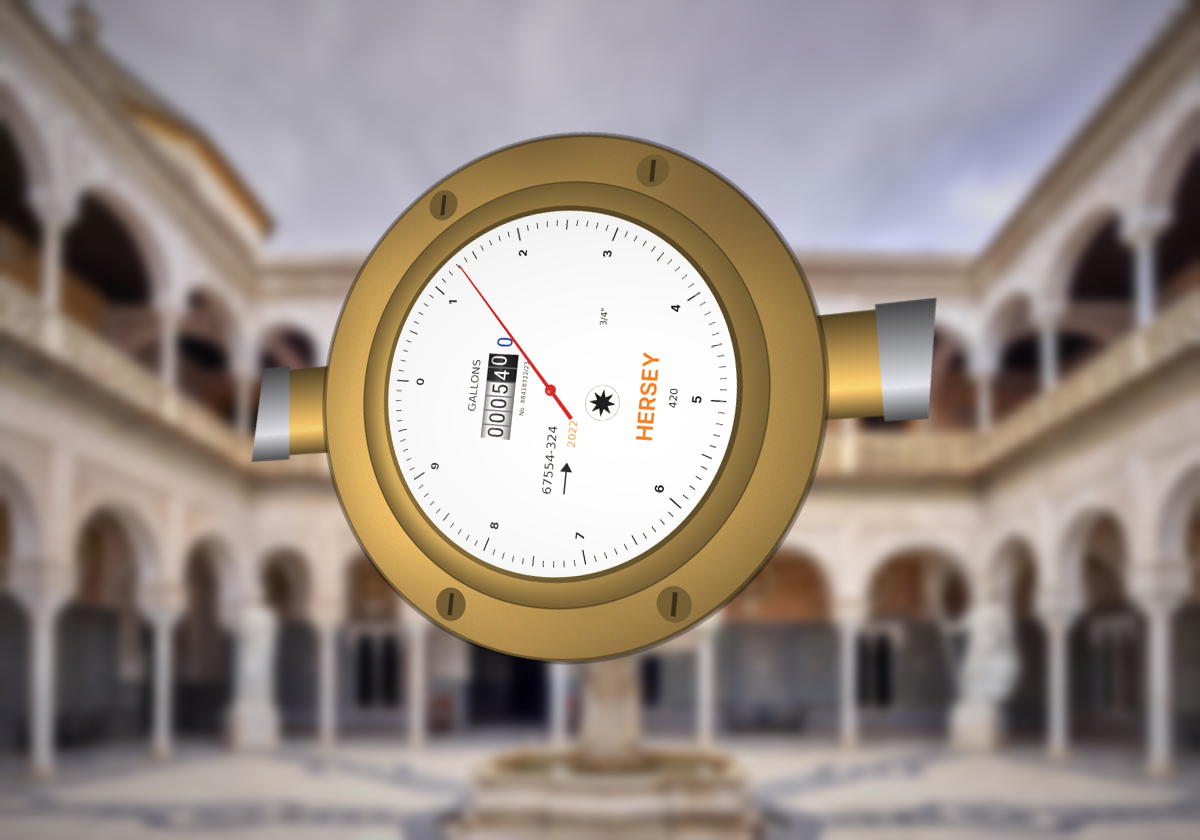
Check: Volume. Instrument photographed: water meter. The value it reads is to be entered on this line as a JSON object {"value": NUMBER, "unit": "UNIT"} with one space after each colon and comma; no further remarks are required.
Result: {"value": 5401.3, "unit": "gal"}
